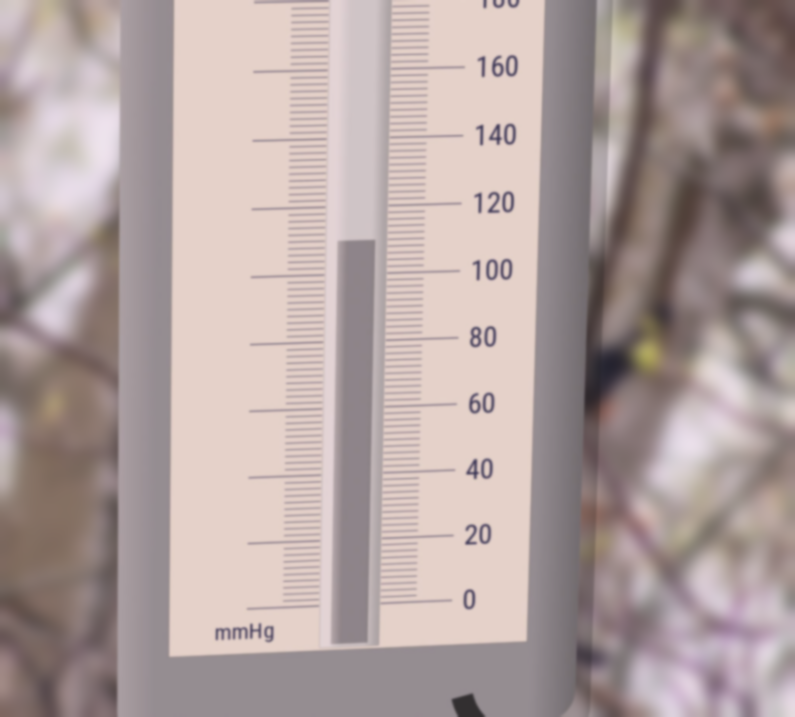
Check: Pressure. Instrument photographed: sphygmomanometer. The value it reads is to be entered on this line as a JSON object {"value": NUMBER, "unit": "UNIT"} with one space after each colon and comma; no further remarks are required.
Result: {"value": 110, "unit": "mmHg"}
